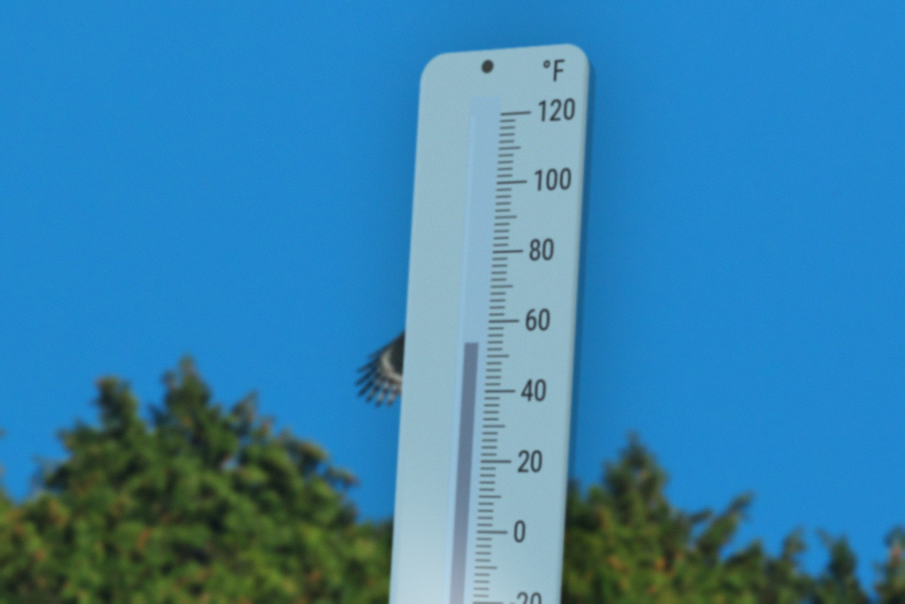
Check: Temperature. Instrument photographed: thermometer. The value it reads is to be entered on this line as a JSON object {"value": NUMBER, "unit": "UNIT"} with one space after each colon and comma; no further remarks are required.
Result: {"value": 54, "unit": "°F"}
